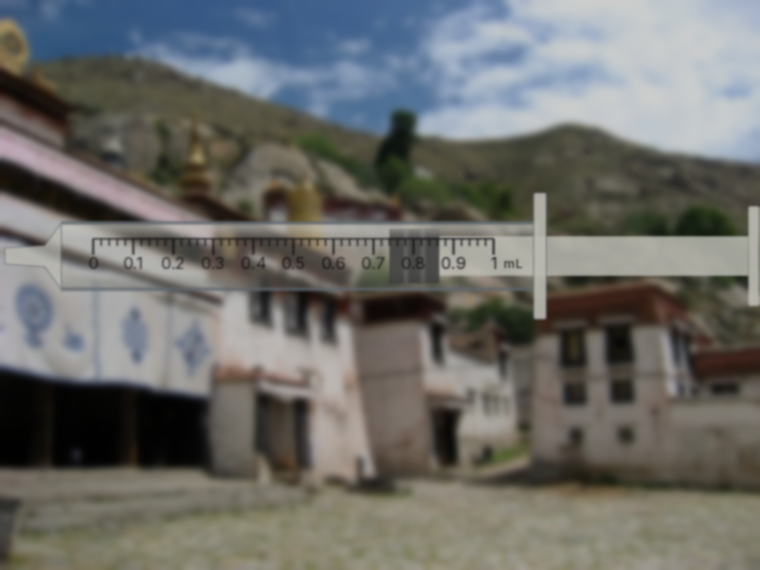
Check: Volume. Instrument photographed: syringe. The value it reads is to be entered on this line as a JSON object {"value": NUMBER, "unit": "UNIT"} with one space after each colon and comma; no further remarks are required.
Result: {"value": 0.74, "unit": "mL"}
